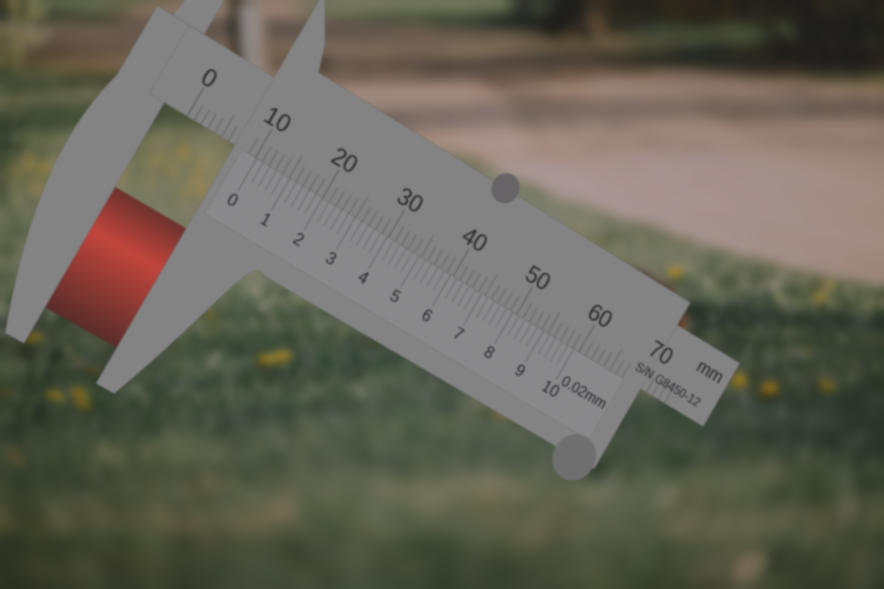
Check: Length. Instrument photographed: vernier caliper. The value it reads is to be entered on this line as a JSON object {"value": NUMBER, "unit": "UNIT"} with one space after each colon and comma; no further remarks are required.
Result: {"value": 10.2, "unit": "mm"}
